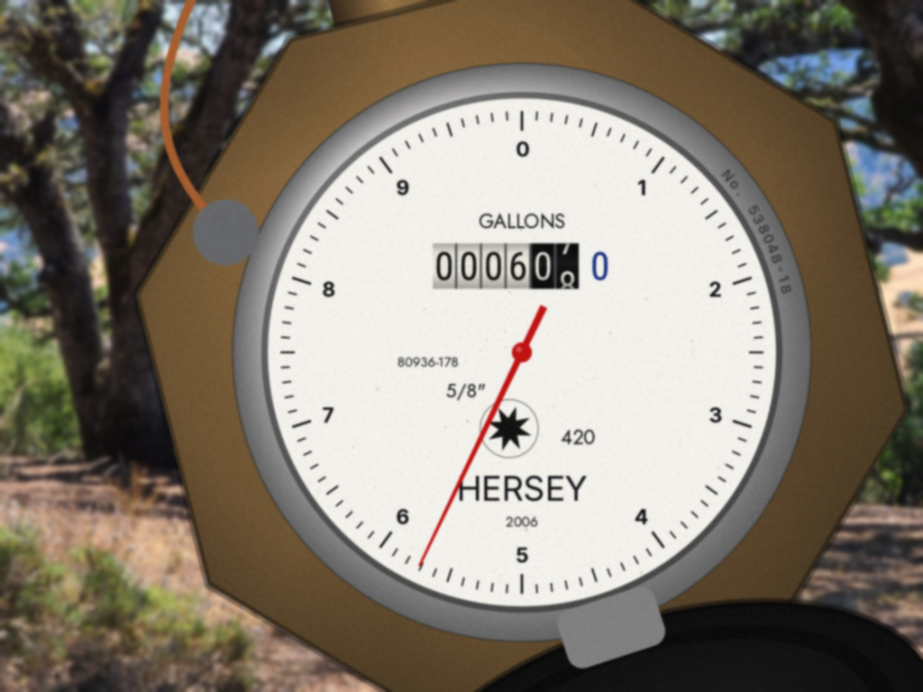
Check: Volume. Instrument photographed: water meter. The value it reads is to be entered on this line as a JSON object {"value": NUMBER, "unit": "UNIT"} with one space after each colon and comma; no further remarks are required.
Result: {"value": 6075.7, "unit": "gal"}
